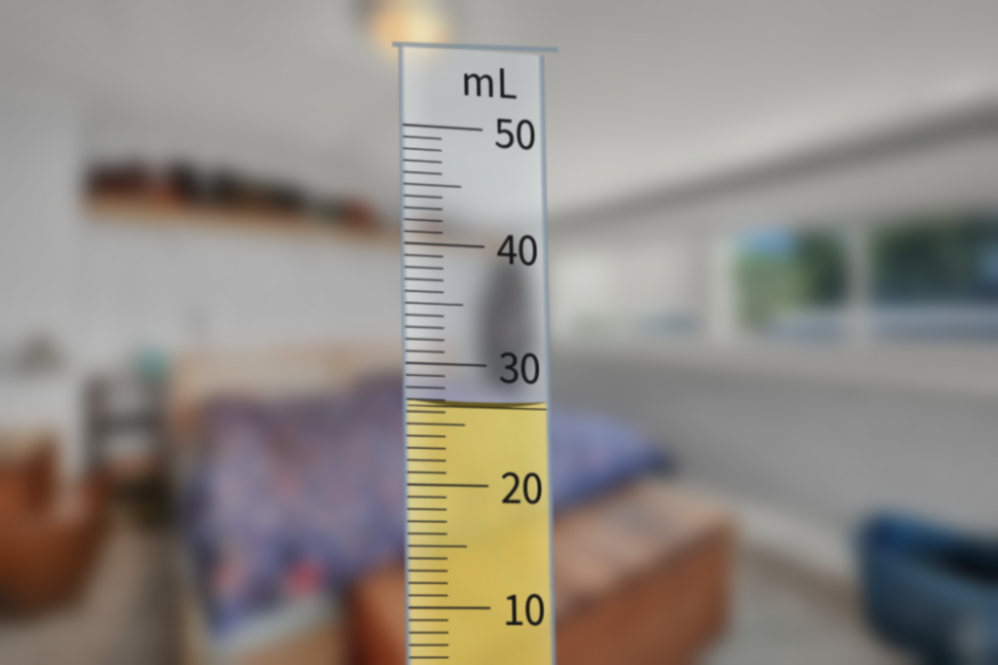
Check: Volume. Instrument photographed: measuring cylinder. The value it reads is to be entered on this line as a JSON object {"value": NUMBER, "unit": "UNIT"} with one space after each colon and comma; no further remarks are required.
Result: {"value": 26.5, "unit": "mL"}
